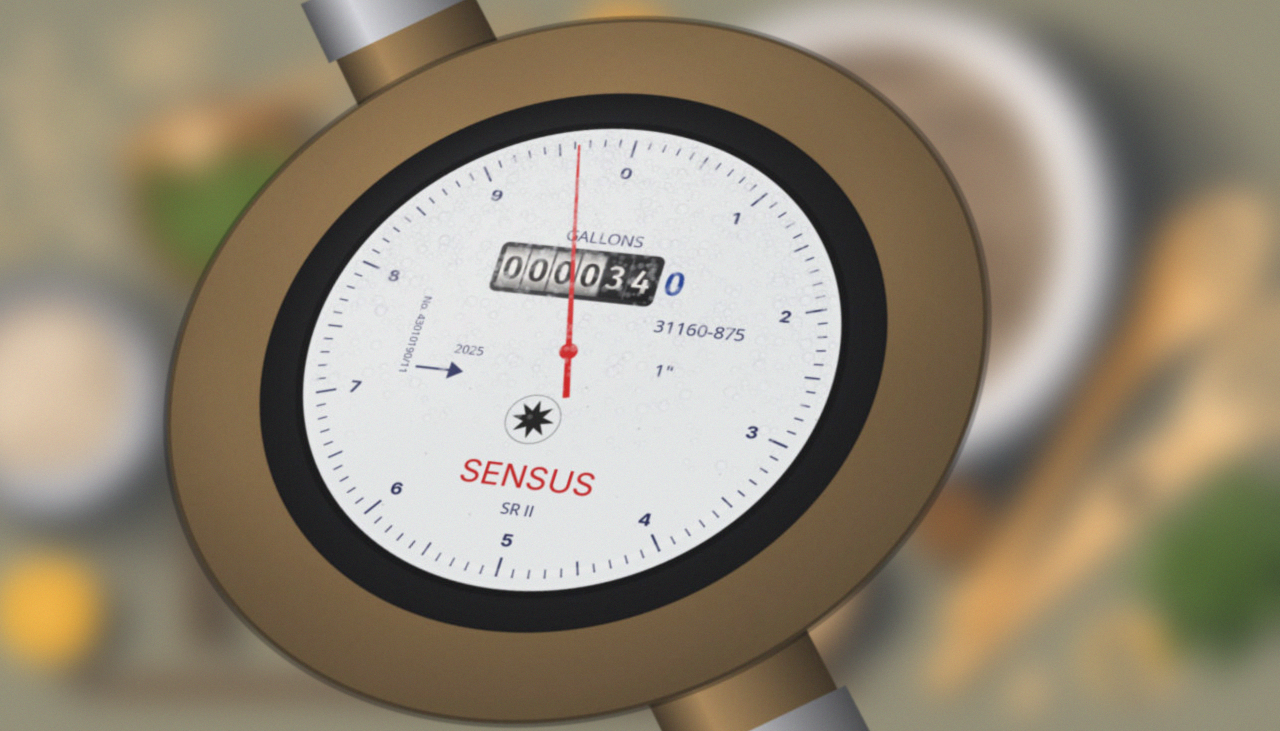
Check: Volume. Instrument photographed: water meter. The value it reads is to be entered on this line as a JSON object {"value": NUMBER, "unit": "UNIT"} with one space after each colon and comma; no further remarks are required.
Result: {"value": 339.6, "unit": "gal"}
